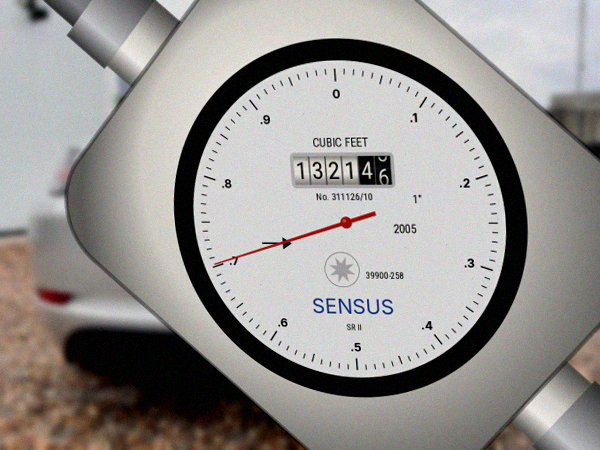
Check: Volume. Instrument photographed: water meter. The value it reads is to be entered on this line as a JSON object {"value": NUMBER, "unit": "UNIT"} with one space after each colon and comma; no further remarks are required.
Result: {"value": 132145.70, "unit": "ft³"}
